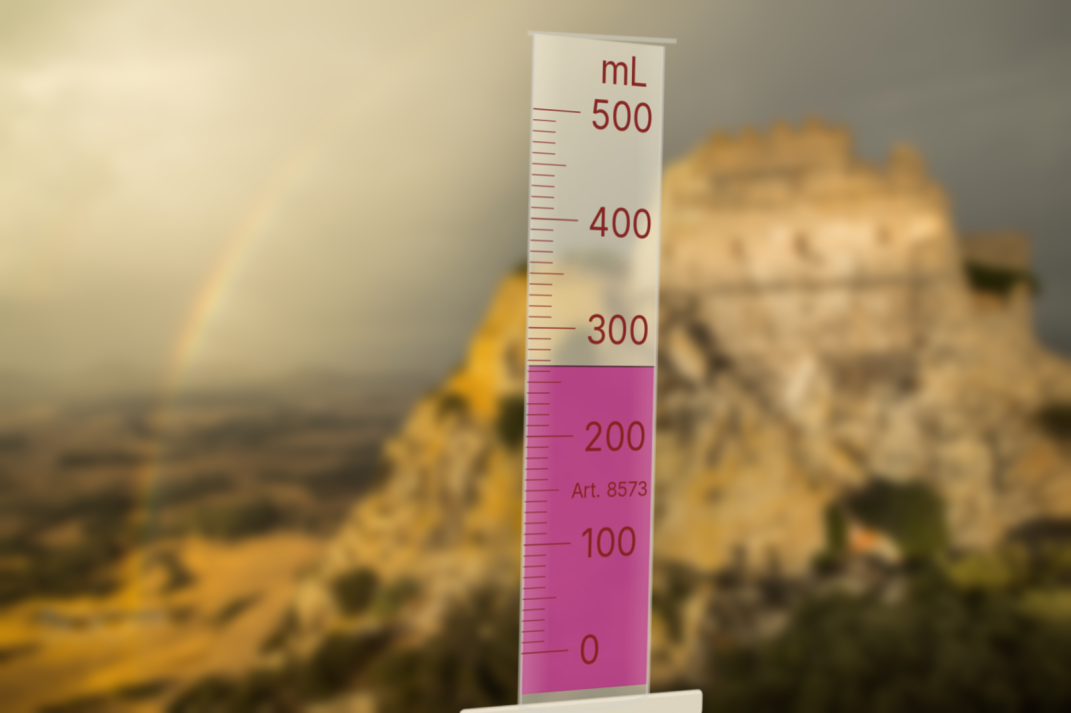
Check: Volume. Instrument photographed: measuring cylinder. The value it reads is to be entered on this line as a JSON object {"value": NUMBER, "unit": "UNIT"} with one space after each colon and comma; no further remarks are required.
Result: {"value": 265, "unit": "mL"}
